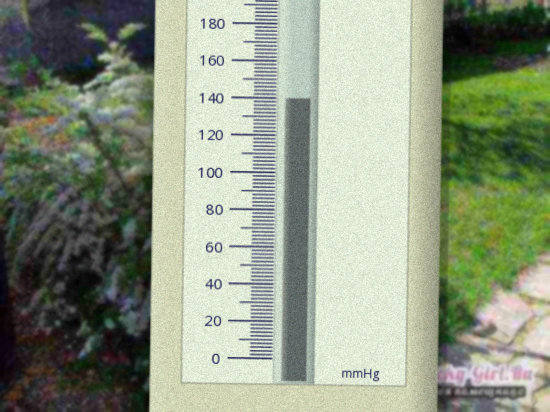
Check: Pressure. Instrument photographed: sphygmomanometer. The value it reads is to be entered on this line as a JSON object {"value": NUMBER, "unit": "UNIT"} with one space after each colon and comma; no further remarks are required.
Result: {"value": 140, "unit": "mmHg"}
